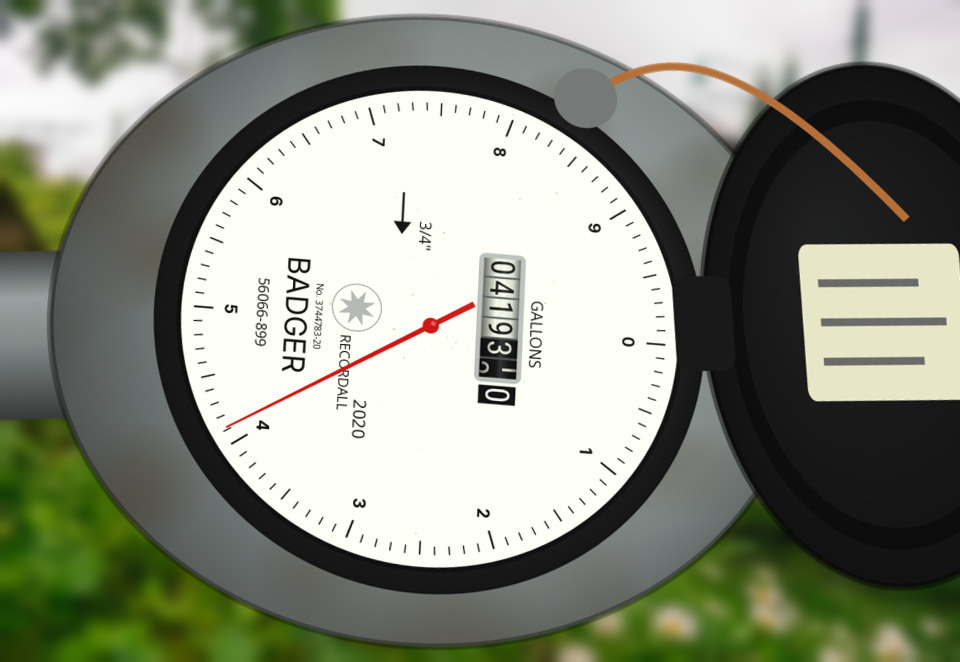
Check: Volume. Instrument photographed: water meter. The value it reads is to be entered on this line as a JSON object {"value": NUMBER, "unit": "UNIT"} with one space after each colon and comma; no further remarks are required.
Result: {"value": 419314.1, "unit": "gal"}
